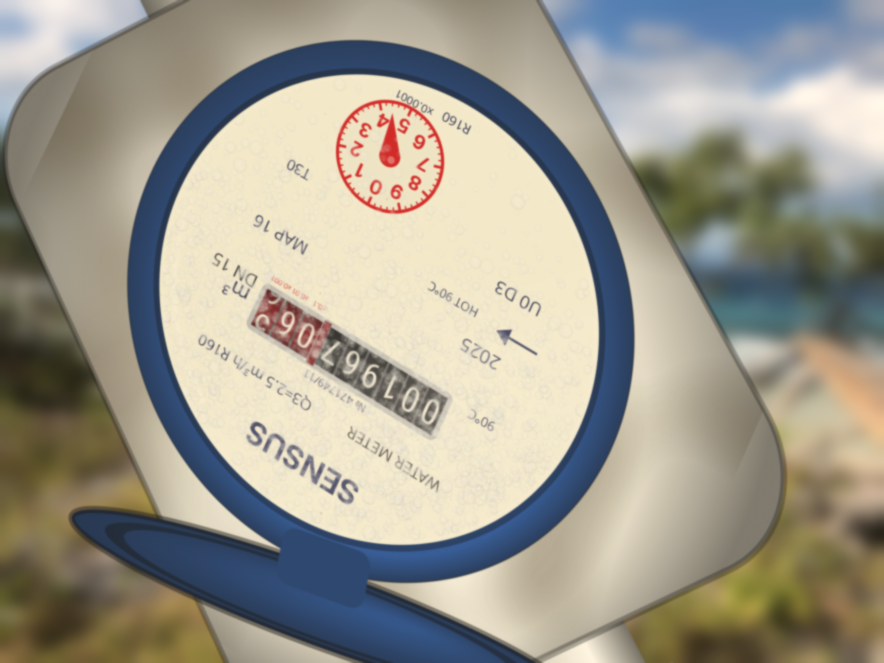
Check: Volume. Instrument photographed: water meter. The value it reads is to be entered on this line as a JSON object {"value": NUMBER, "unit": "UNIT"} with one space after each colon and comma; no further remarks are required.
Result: {"value": 1967.0654, "unit": "m³"}
